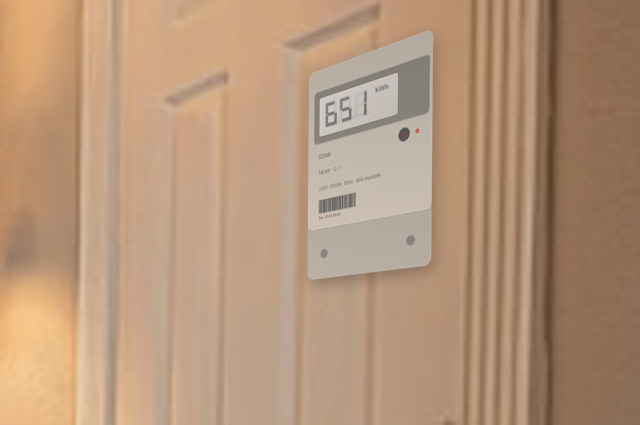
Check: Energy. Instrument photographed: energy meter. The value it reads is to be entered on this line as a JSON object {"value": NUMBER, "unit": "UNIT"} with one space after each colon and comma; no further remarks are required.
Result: {"value": 651, "unit": "kWh"}
